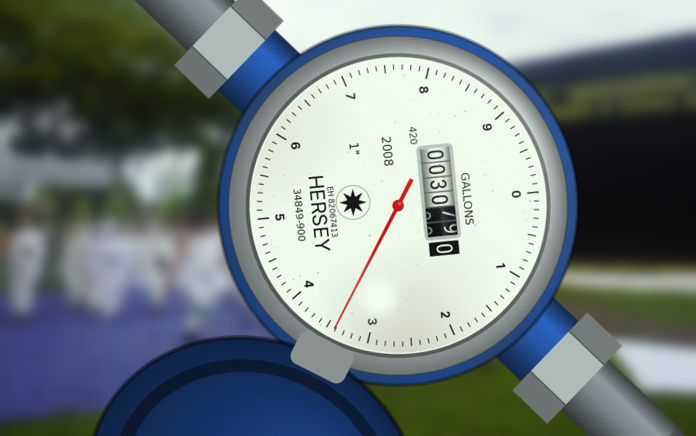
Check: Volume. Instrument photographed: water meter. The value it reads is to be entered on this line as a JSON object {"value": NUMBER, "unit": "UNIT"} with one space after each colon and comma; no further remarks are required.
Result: {"value": 30793.4, "unit": "gal"}
